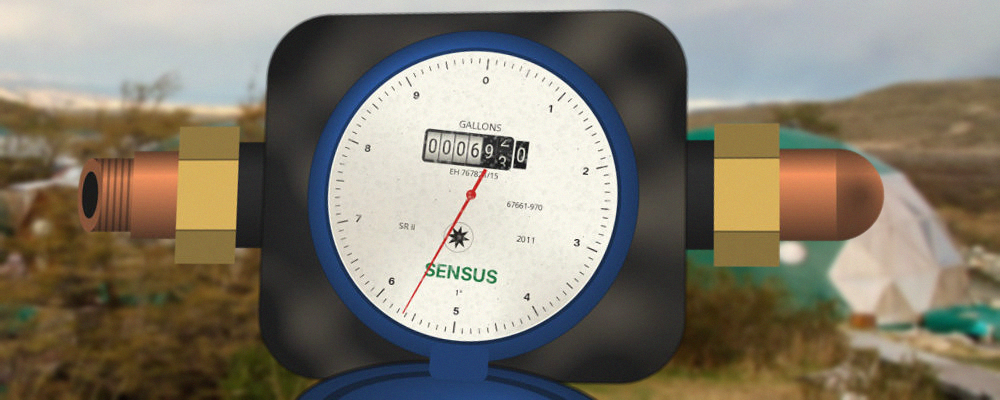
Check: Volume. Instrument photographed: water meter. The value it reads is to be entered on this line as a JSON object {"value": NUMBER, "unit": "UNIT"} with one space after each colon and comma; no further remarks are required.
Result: {"value": 6925.6, "unit": "gal"}
